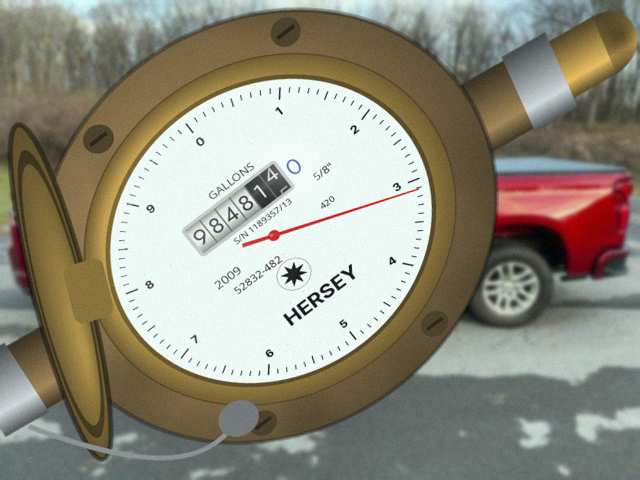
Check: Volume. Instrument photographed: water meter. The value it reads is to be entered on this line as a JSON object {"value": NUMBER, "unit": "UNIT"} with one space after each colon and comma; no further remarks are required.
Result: {"value": 9848143.1, "unit": "gal"}
